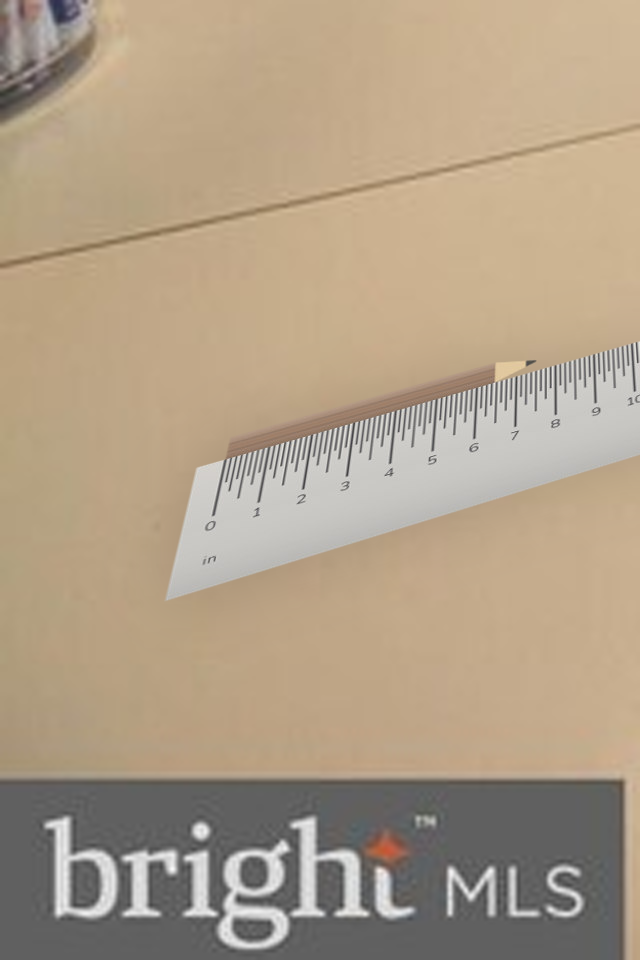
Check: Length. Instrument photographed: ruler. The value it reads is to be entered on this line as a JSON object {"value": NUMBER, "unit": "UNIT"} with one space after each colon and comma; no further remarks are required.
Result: {"value": 7.5, "unit": "in"}
